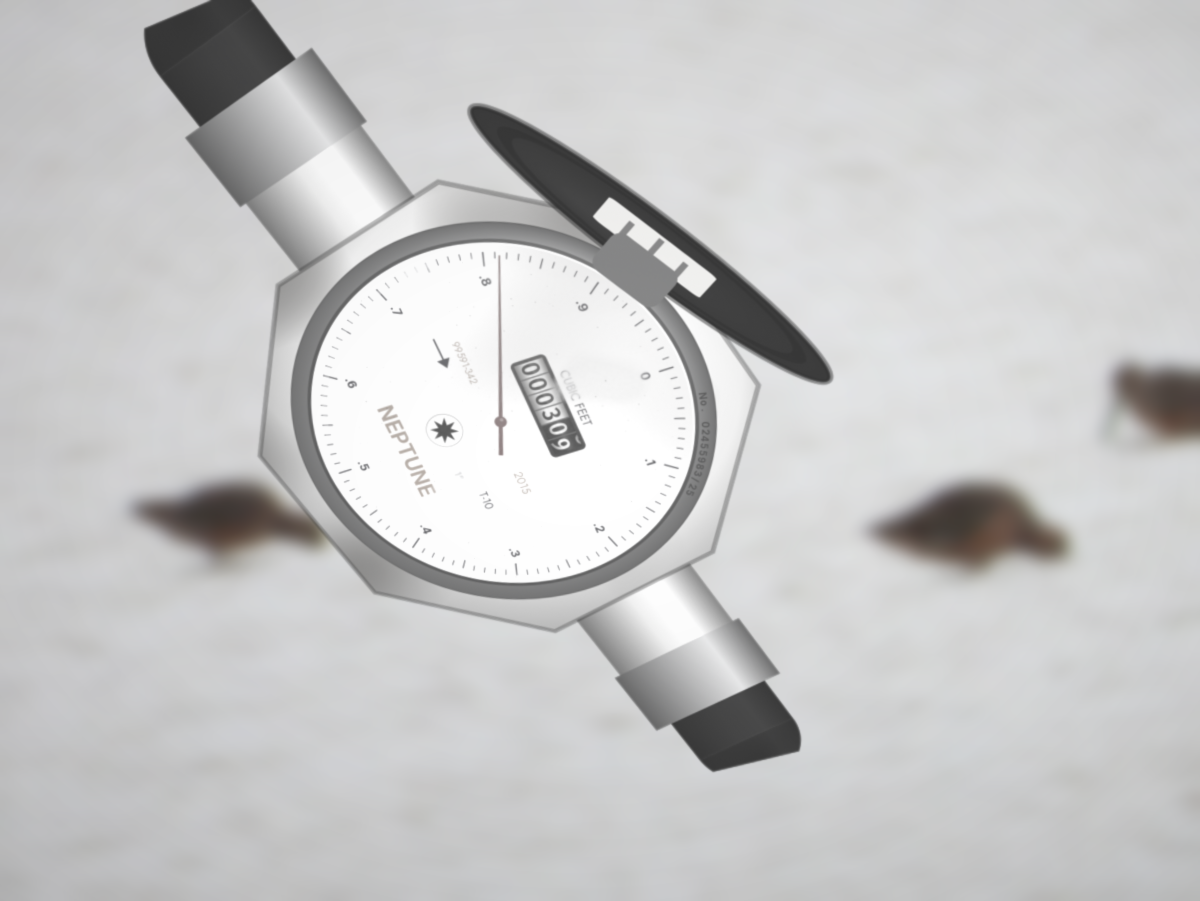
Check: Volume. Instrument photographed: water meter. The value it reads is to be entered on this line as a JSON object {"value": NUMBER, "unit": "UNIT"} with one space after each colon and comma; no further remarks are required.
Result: {"value": 308.81, "unit": "ft³"}
